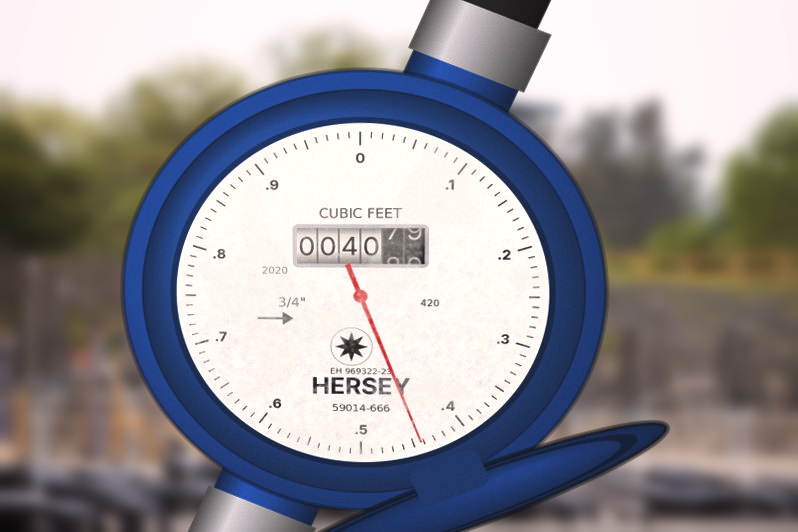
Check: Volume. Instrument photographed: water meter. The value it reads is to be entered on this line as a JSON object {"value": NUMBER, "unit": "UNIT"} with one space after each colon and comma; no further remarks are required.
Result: {"value": 4079.44, "unit": "ft³"}
